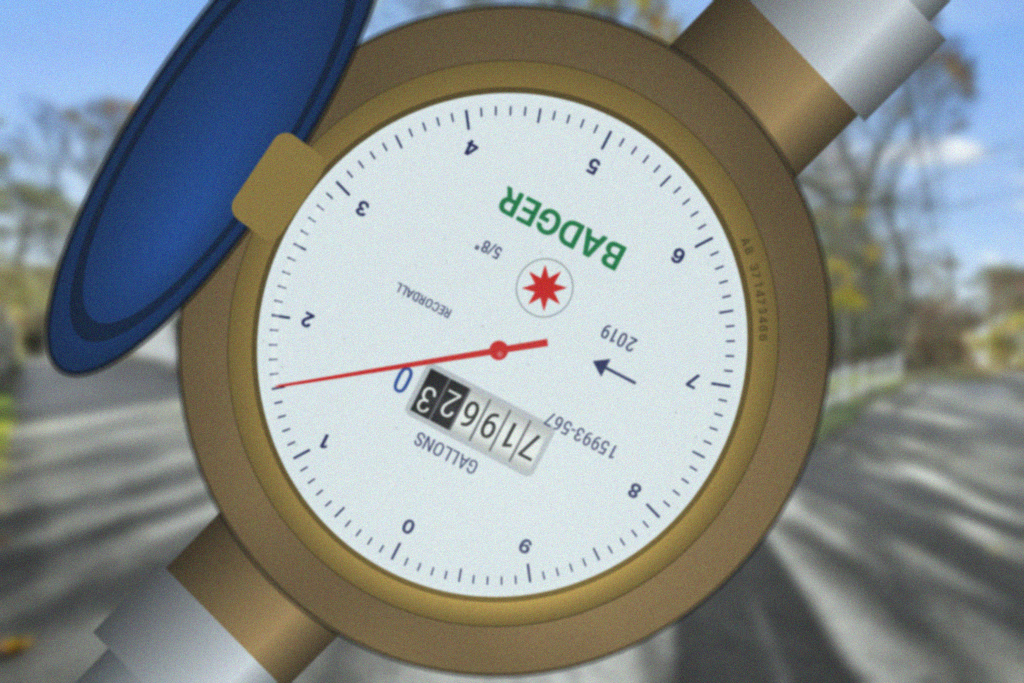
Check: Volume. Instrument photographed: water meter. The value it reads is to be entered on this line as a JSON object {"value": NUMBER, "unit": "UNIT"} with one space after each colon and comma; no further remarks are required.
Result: {"value": 7196231.5, "unit": "gal"}
